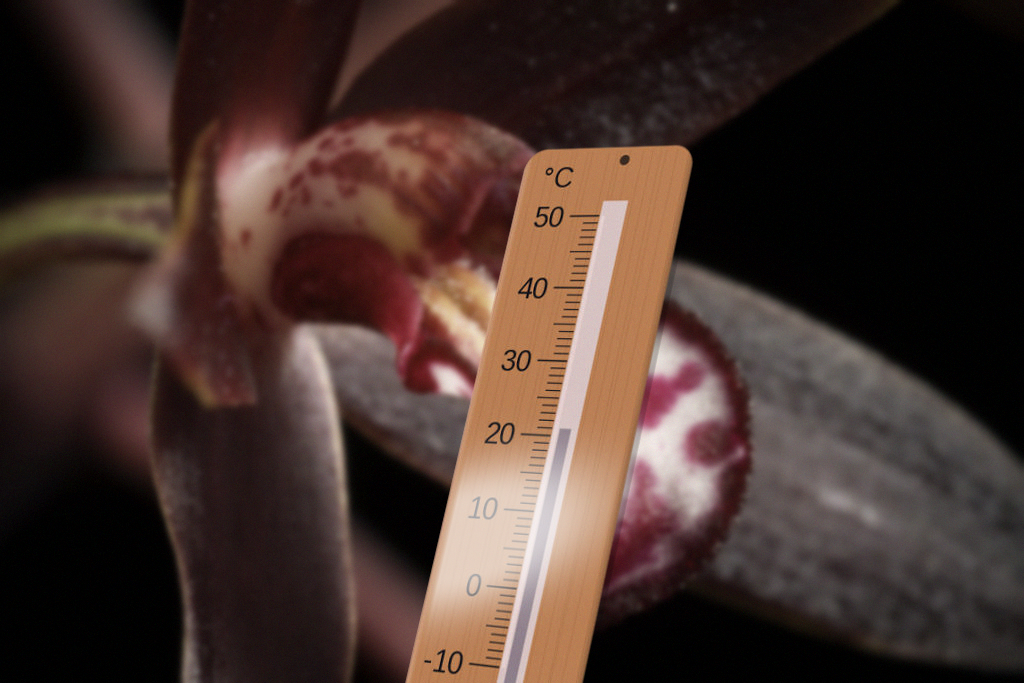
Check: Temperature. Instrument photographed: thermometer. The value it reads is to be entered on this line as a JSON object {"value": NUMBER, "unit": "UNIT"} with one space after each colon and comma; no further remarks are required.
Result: {"value": 21, "unit": "°C"}
